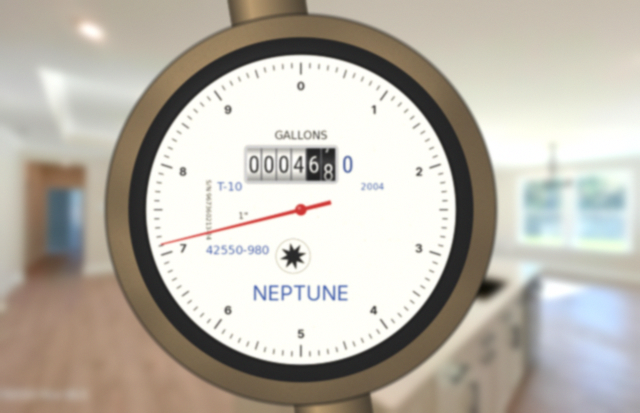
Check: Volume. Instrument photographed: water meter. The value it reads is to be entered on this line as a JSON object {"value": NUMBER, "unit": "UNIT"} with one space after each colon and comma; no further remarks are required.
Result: {"value": 4677.1, "unit": "gal"}
